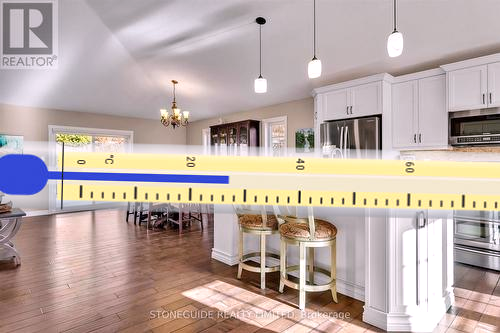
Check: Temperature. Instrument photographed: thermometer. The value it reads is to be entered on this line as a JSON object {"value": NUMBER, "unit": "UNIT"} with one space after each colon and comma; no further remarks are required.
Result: {"value": 27, "unit": "°C"}
